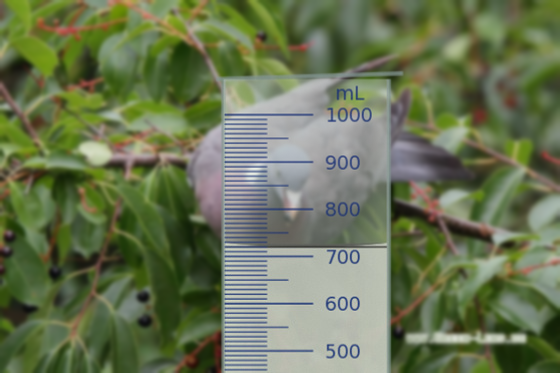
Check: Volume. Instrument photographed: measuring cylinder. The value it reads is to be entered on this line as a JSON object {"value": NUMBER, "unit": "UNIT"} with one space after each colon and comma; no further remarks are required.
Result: {"value": 720, "unit": "mL"}
